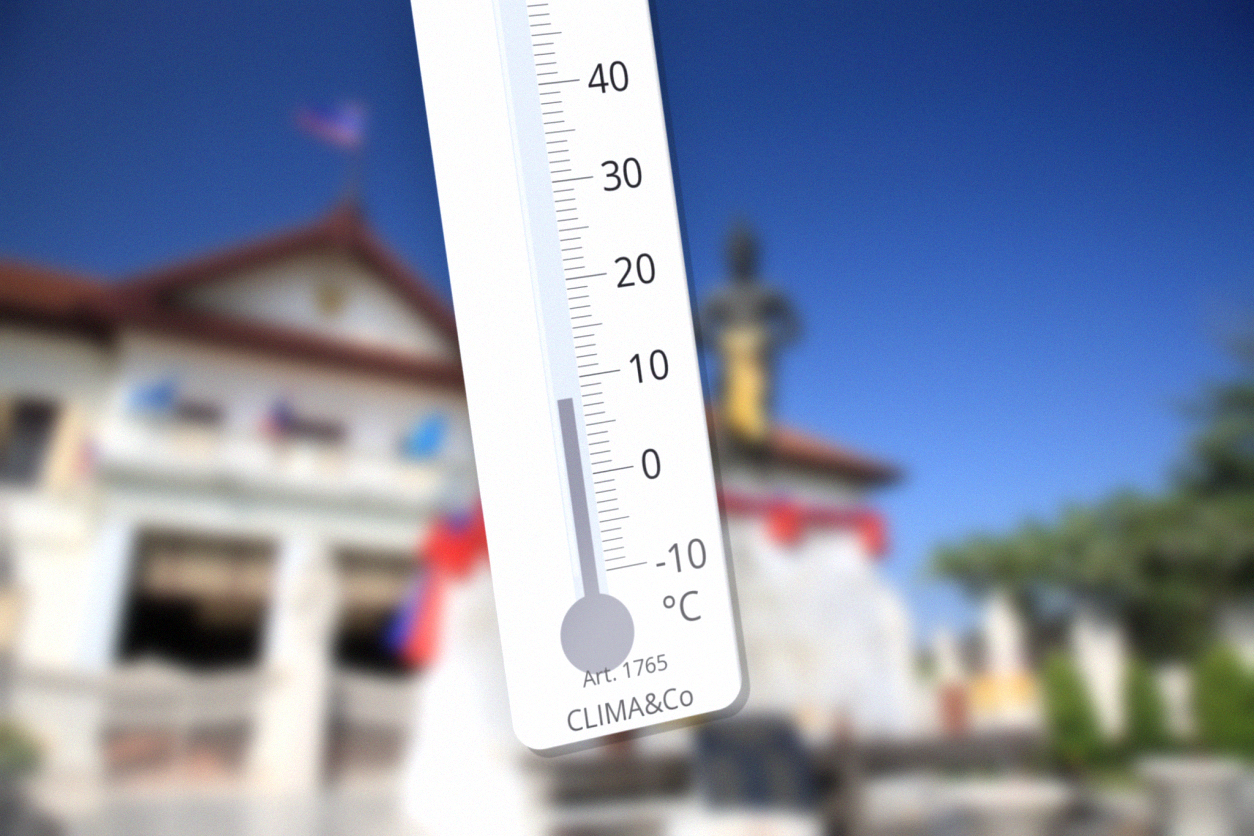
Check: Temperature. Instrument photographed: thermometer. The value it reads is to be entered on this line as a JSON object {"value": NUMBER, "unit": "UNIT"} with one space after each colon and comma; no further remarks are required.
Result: {"value": 8, "unit": "°C"}
